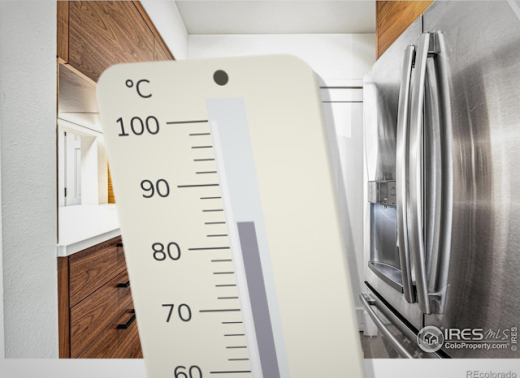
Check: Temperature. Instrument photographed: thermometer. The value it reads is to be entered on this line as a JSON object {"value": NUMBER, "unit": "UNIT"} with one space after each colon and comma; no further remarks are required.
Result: {"value": 84, "unit": "°C"}
